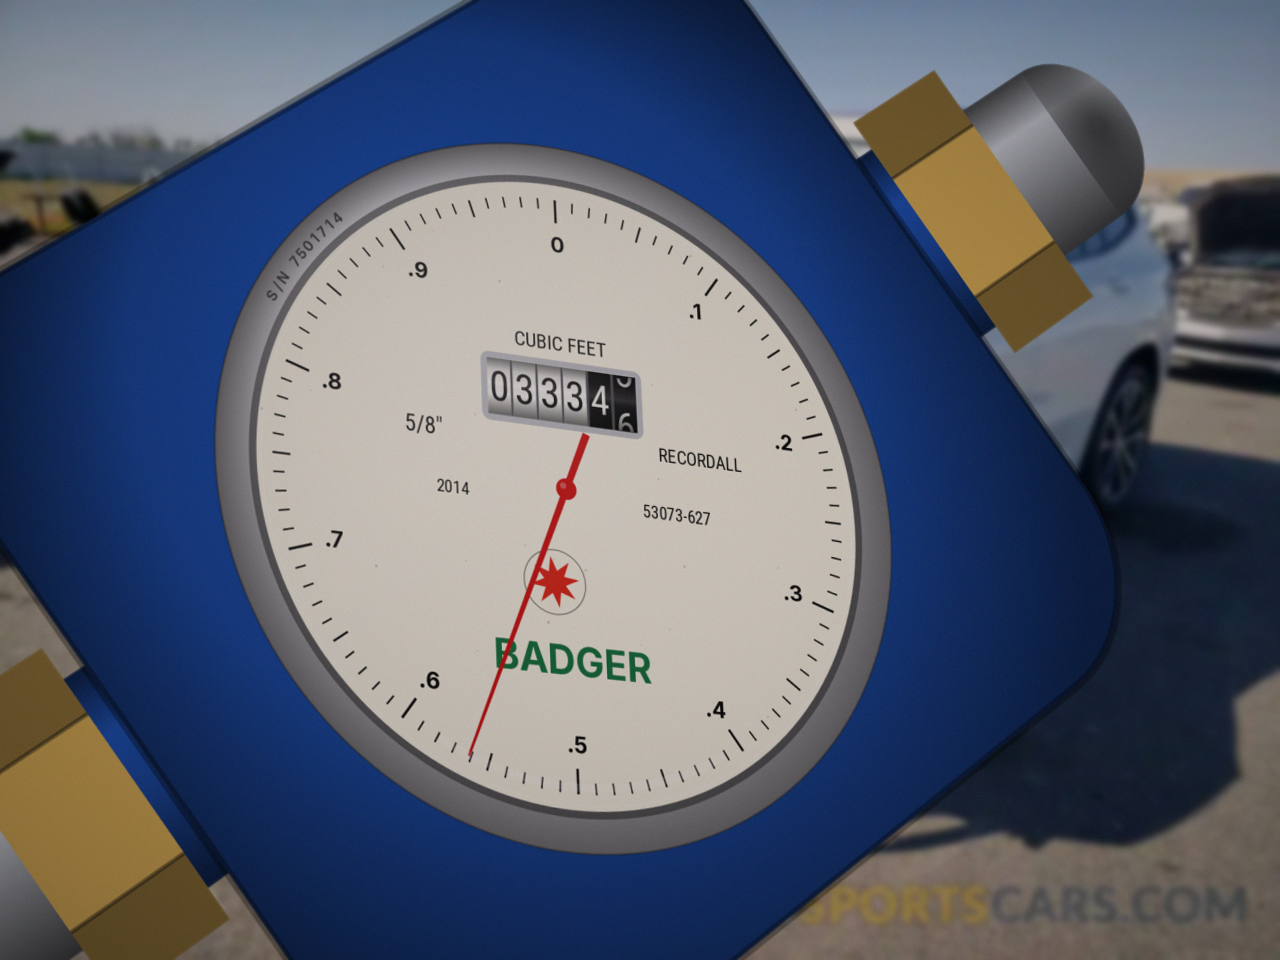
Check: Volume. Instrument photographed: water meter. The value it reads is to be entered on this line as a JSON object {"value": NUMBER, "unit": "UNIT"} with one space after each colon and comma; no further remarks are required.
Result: {"value": 33345.56, "unit": "ft³"}
